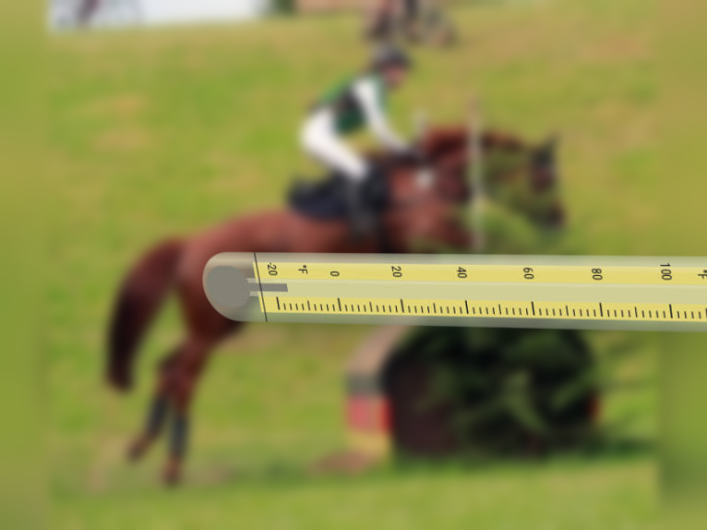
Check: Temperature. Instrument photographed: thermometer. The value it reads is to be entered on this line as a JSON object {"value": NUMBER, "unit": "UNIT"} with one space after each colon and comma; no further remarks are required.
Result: {"value": -16, "unit": "°F"}
